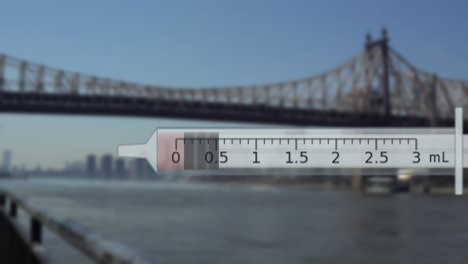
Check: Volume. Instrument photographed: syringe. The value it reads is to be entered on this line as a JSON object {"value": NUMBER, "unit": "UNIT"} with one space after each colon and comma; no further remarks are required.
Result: {"value": 0.1, "unit": "mL"}
